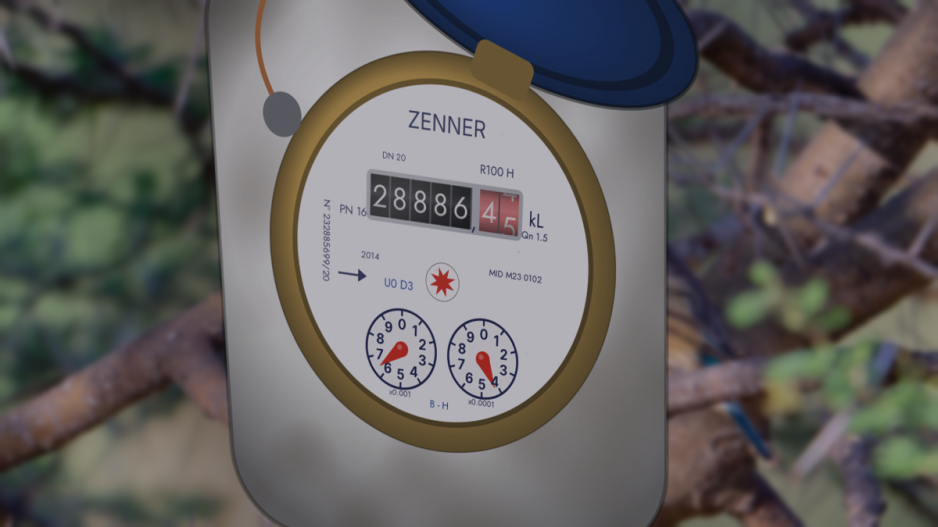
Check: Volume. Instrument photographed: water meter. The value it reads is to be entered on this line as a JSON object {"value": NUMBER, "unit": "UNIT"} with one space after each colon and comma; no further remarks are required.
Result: {"value": 28886.4464, "unit": "kL"}
